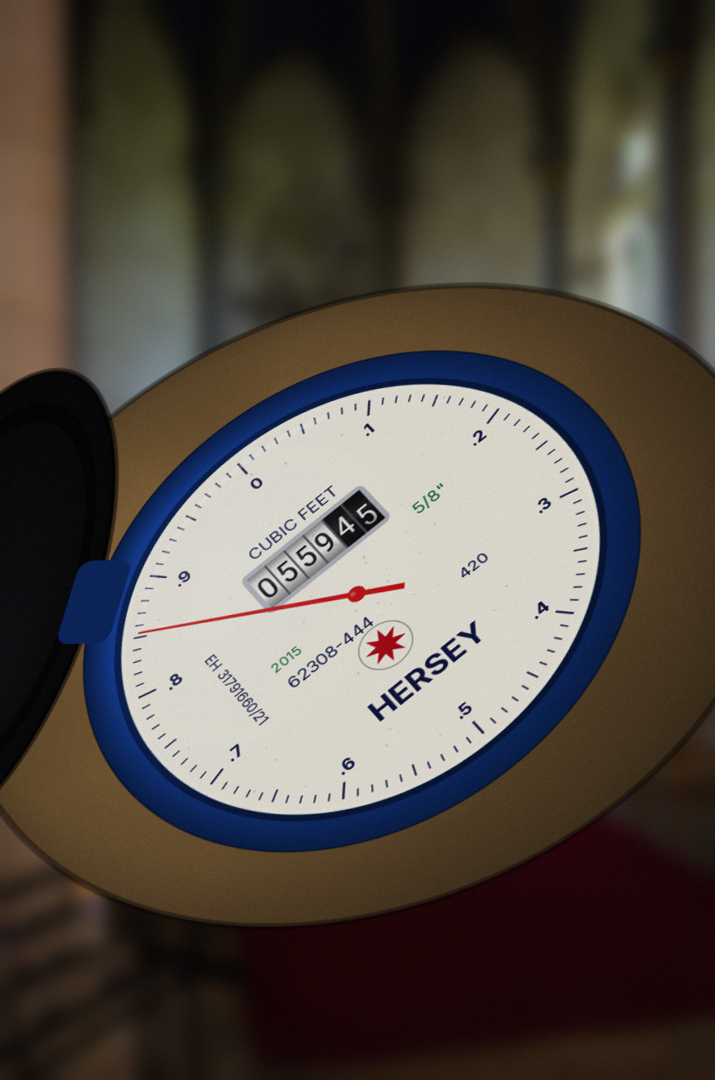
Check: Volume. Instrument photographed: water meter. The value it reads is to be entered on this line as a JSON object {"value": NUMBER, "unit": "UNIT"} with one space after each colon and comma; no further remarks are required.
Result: {"value": 55944.85, "unit": "ft³"}
